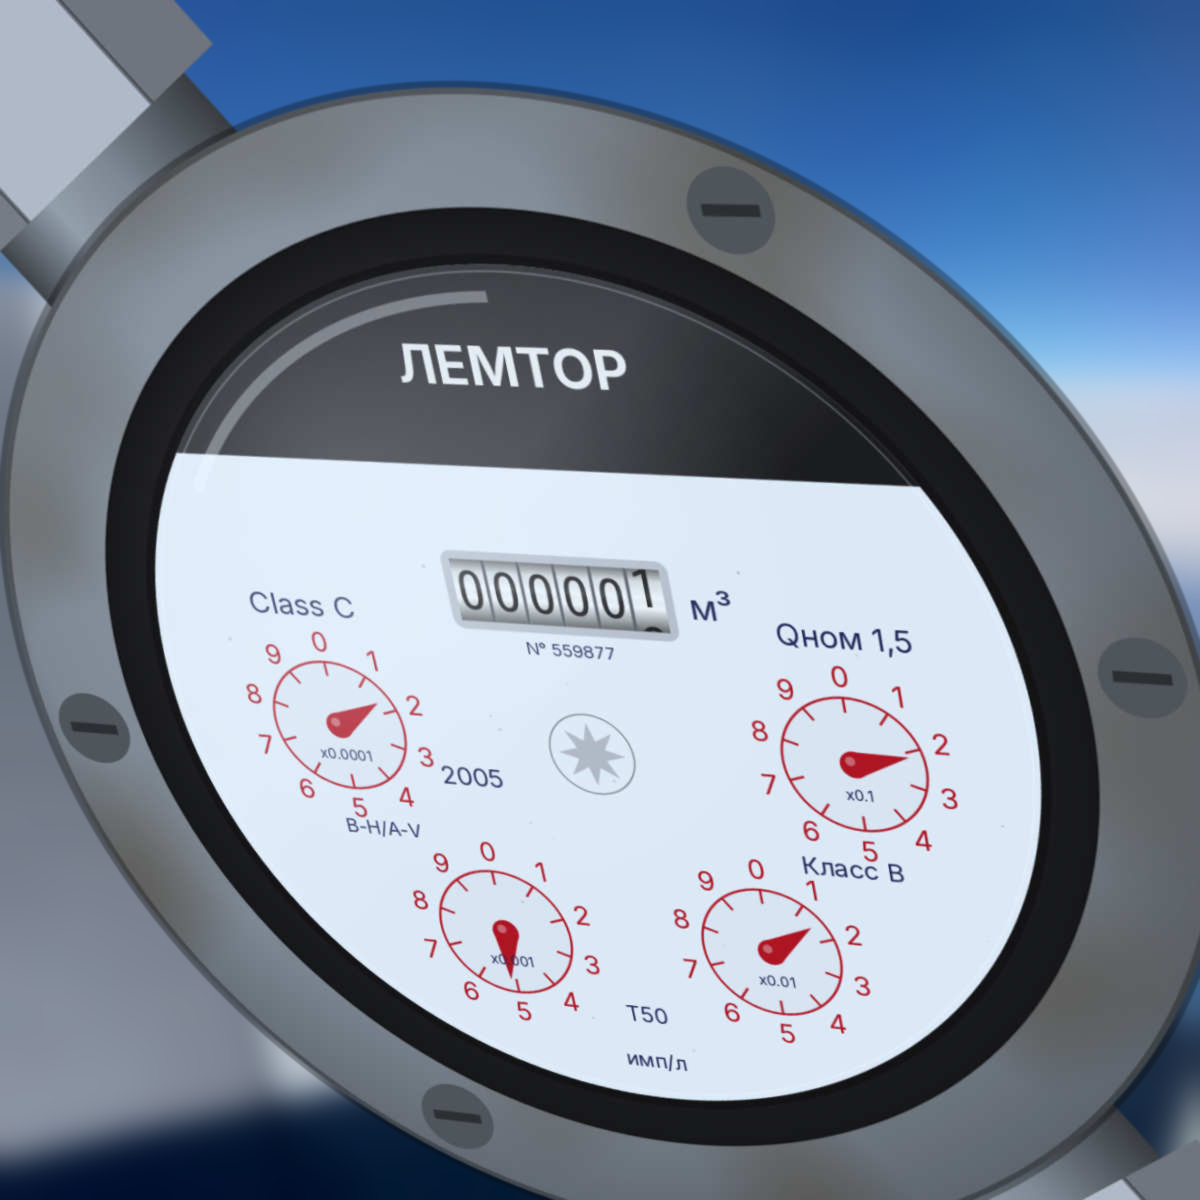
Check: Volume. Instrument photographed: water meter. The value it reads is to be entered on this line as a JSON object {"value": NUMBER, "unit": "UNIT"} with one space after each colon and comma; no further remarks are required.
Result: {"value": 1.2151, "unit": "m³"}
